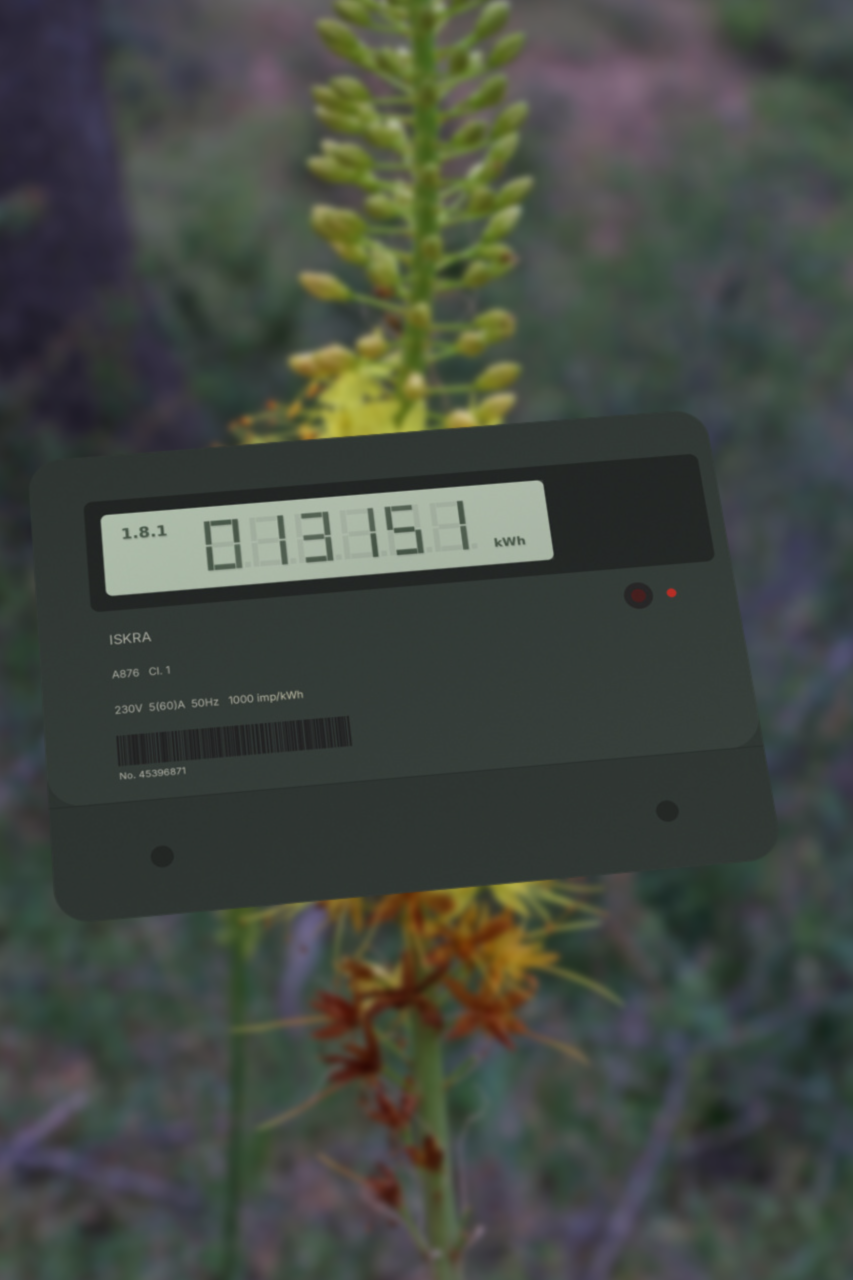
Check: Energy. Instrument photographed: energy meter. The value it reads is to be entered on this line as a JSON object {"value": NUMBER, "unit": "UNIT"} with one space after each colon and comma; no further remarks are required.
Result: {"value": 13151, "unit": "kWh"}
